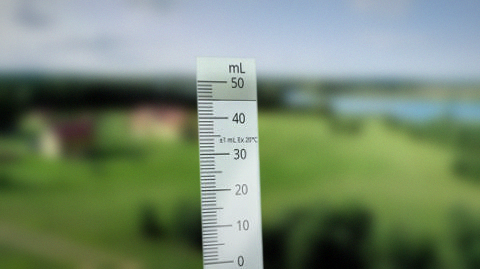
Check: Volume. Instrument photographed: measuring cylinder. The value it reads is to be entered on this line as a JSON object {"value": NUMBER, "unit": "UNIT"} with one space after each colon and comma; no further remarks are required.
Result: {"value": 45, "unit": "mL"}
